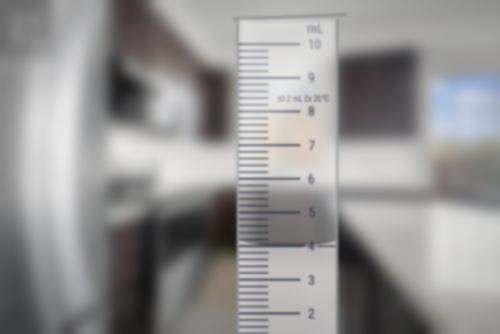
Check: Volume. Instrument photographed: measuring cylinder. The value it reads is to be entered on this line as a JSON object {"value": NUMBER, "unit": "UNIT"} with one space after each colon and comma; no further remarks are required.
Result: {"value": 4, "unit": "mL"}
